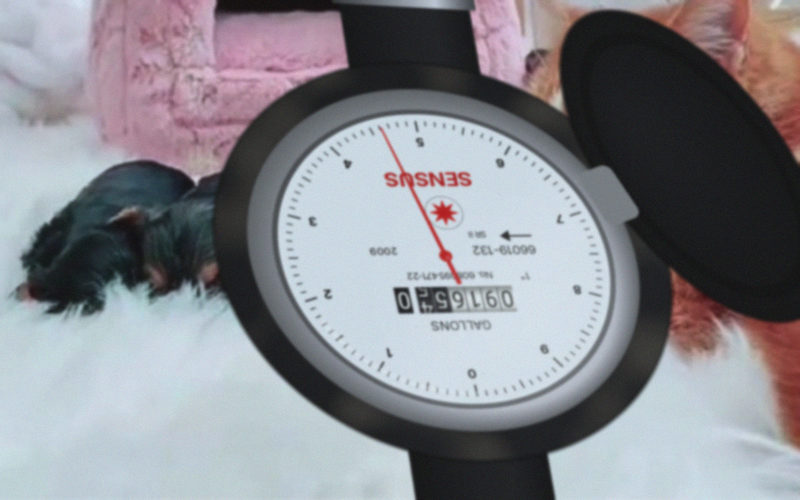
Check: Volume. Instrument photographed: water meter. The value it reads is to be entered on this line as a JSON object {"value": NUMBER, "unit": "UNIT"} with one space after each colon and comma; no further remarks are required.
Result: {"value": 916544.6, "unit": "gal"}
